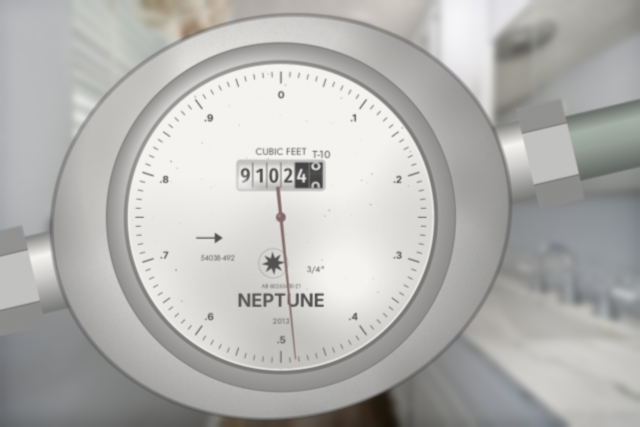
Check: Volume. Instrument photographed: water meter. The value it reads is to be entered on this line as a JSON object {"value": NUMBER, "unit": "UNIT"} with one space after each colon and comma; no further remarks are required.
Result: {"value": 910248.48, "unit": "ft³"}
